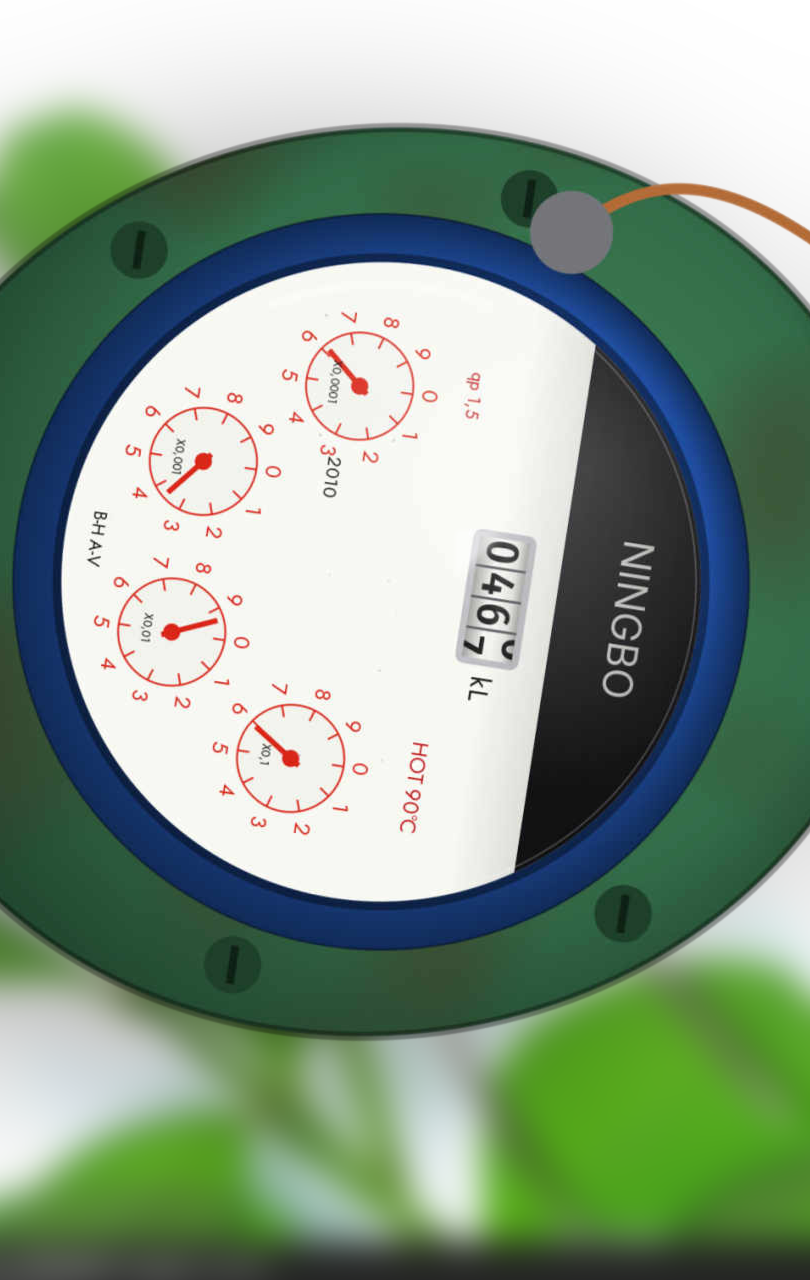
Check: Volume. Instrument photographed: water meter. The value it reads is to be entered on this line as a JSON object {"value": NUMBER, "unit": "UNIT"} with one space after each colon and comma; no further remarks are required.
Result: {"value": 466.5936, "unit": "kL"}
